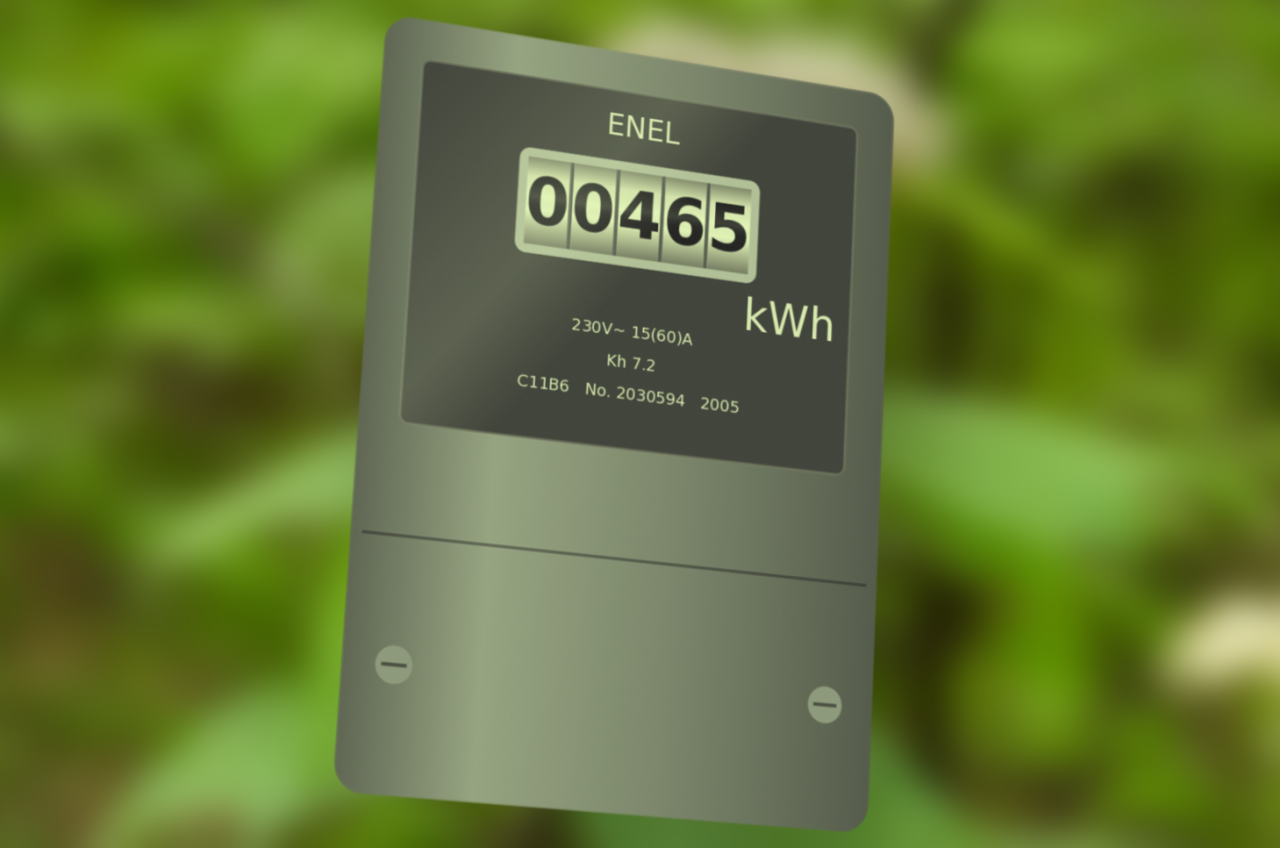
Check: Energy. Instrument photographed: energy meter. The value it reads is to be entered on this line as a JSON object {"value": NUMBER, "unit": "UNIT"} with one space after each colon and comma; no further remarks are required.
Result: {"value": 465, "unit": "kWh"}
